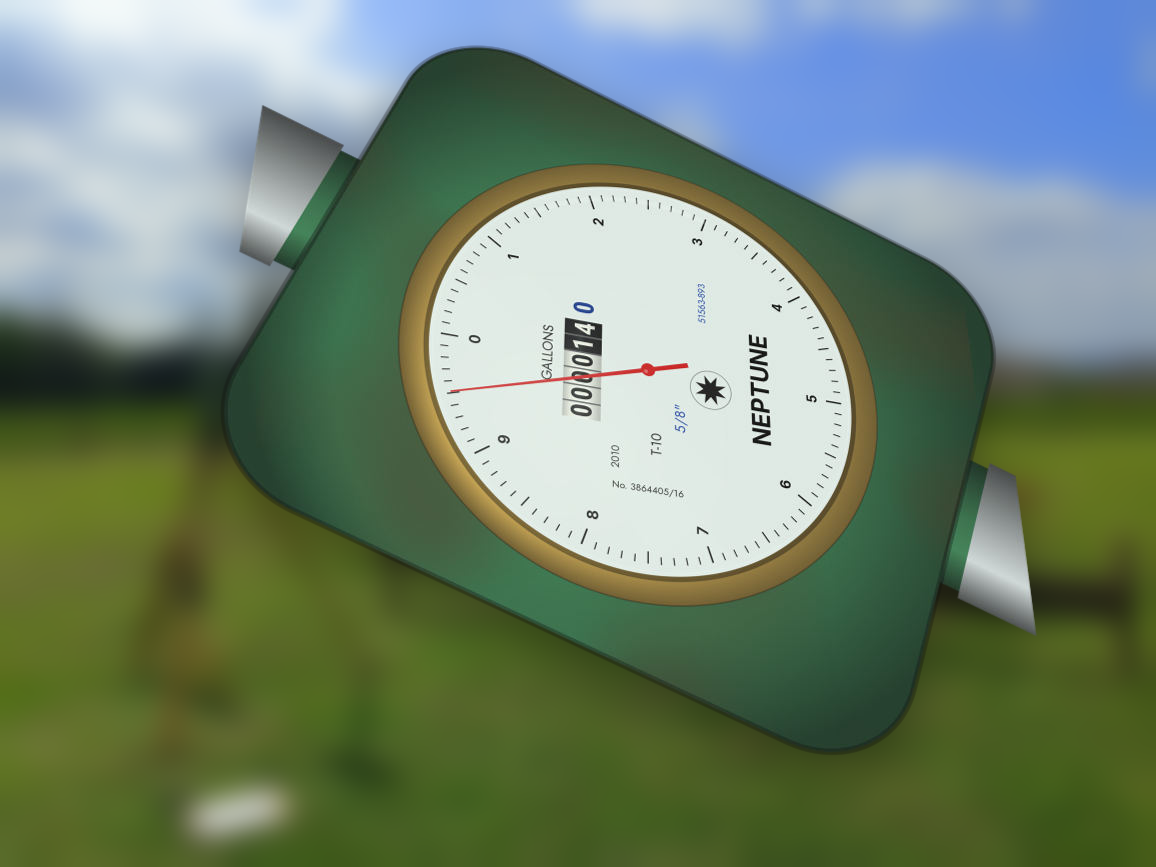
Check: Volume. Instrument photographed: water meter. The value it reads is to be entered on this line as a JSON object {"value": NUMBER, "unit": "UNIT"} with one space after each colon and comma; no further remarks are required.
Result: {"value": 139.5, "unit": "gal"}
